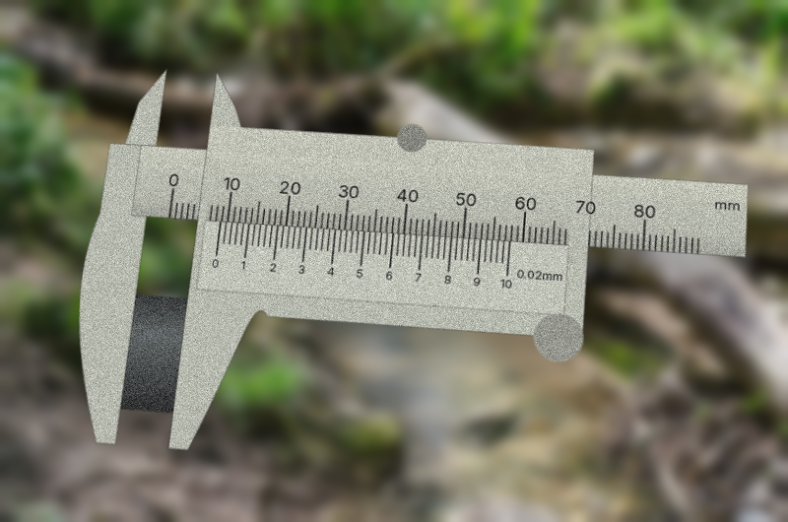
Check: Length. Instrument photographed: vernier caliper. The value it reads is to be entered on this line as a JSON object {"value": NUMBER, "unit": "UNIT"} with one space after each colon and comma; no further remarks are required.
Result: {"value": 8.8, "unit": "mm"}
